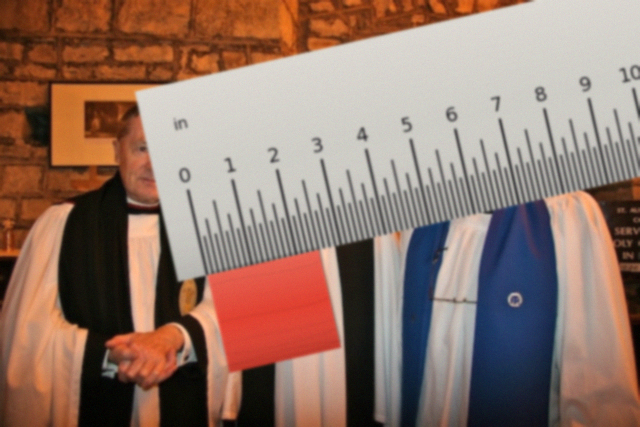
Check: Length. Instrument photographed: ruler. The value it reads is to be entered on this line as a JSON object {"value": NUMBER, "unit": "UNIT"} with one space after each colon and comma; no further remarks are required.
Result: {"value": 2.5, "unit": "in"}
